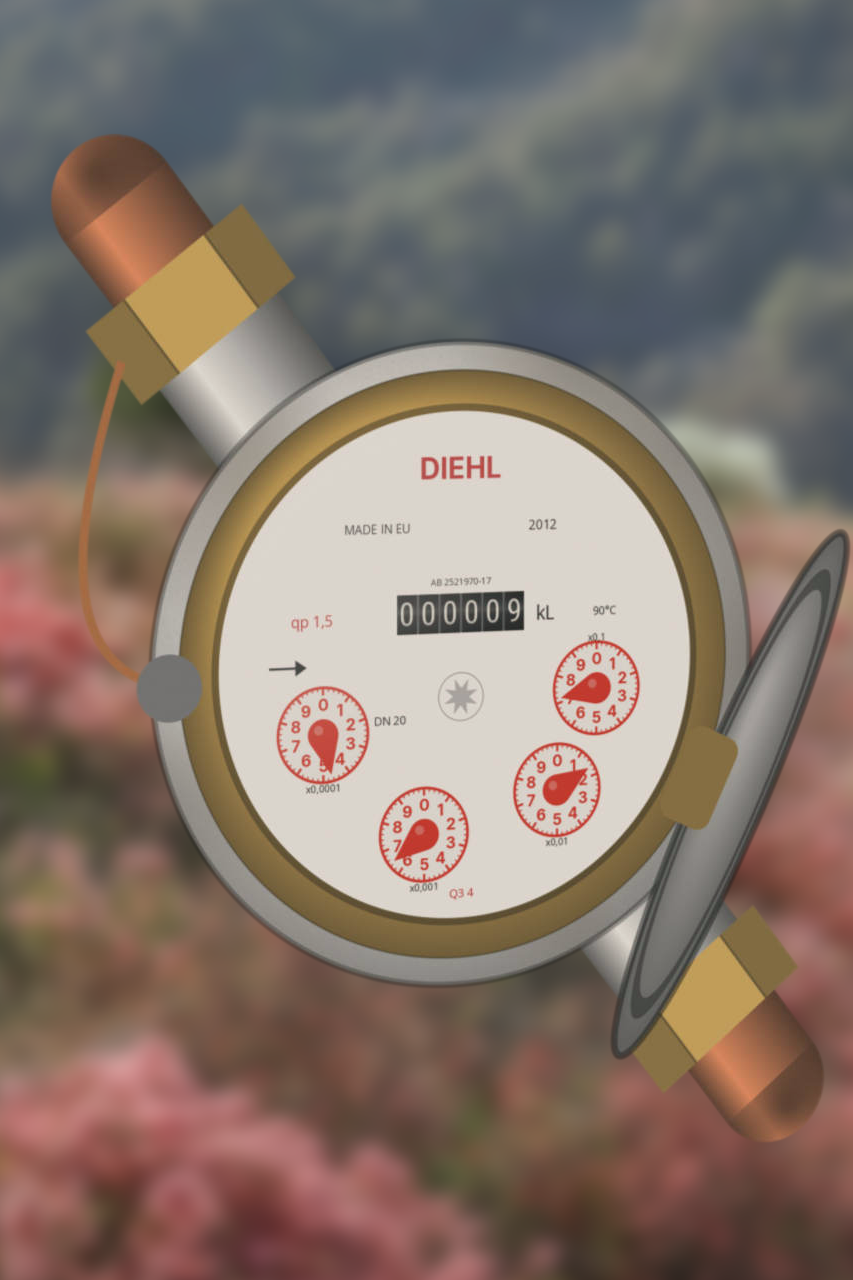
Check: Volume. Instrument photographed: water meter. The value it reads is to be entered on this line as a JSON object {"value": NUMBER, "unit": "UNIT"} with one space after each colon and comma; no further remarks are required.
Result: {"value": 9.7164, "unit": "kL"}
